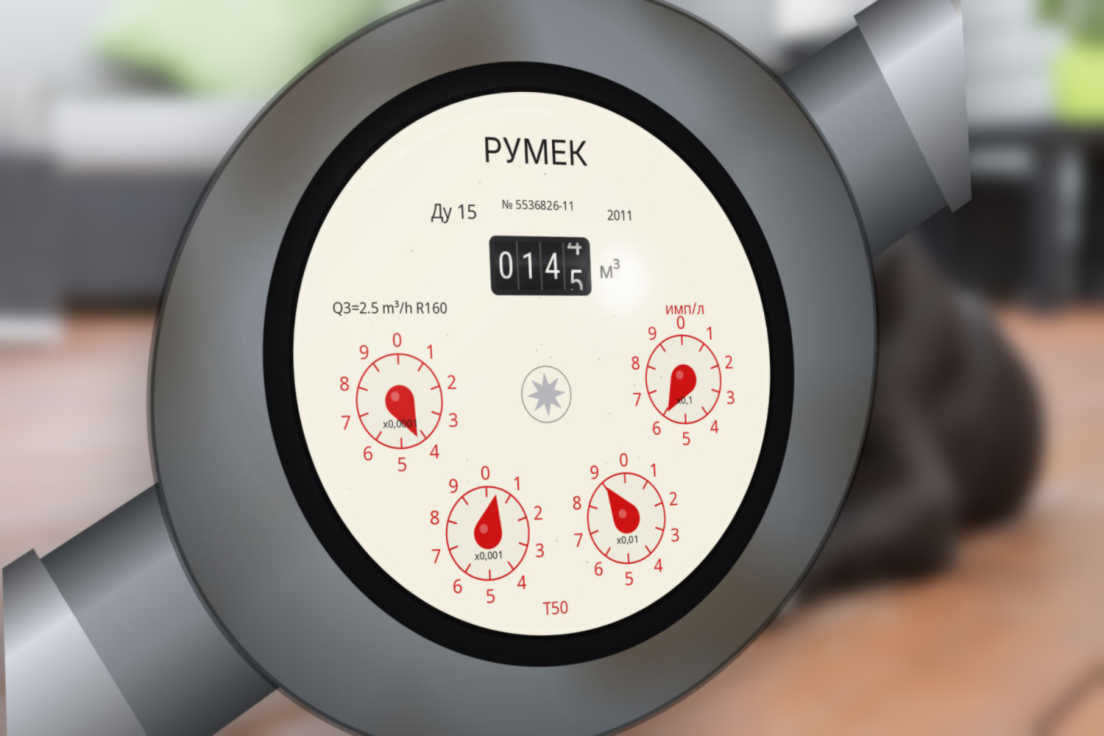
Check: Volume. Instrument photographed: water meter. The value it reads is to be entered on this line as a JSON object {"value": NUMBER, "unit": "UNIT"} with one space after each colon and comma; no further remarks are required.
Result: {"value": 144.5904, "unit": "m³"}
